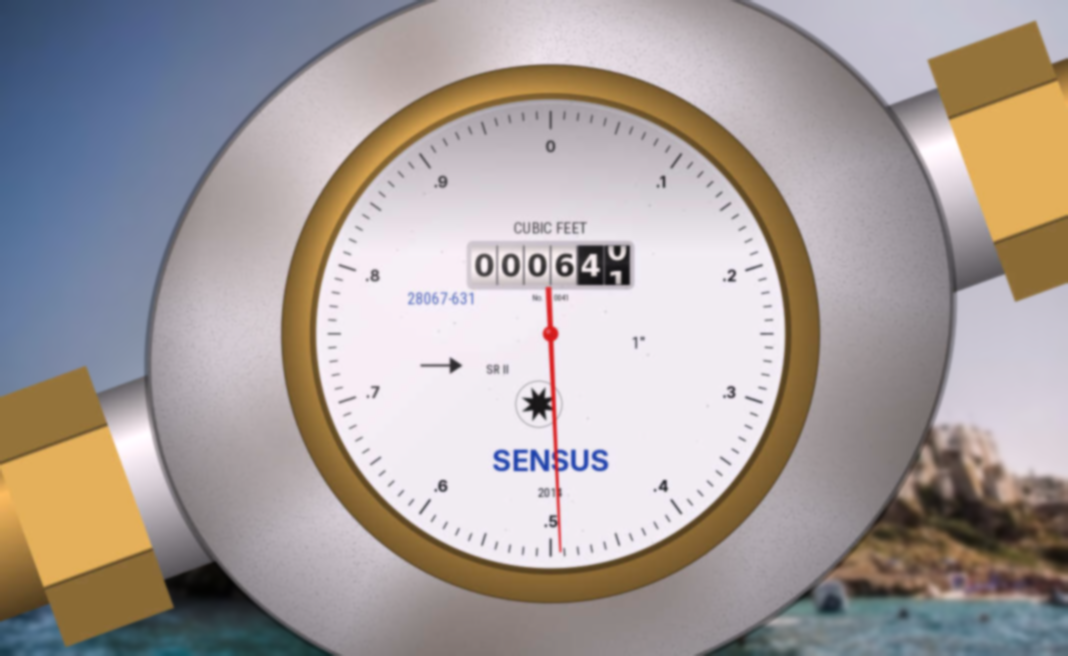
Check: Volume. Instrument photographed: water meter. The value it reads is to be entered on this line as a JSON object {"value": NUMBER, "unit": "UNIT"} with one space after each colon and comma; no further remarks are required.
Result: {"value": 640.49, "unit": "ft³"}
